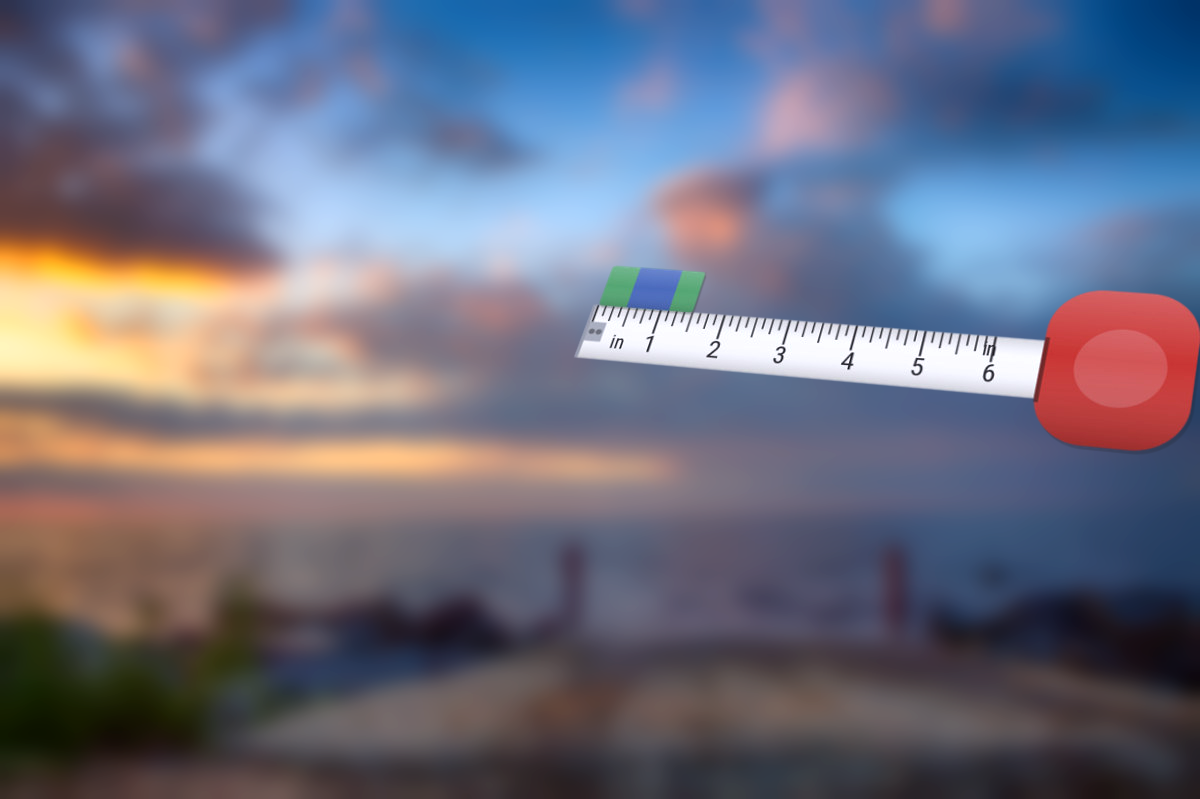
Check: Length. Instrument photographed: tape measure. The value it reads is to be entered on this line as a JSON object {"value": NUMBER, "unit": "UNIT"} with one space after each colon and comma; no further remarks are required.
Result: {"value": 1.5, "unit": "in"}
